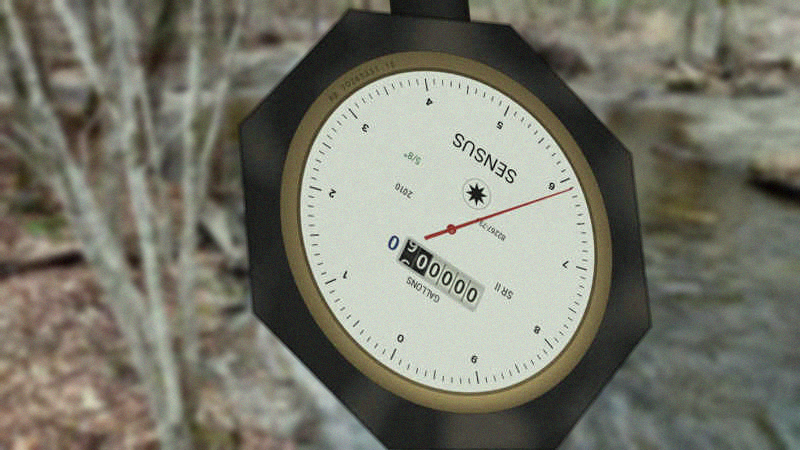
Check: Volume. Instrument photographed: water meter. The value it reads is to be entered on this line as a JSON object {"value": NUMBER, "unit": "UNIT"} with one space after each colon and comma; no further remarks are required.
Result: {"value": 56.1, "unit": "gal"}
